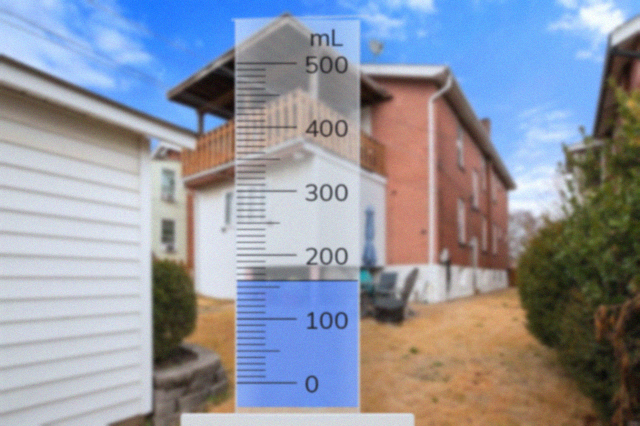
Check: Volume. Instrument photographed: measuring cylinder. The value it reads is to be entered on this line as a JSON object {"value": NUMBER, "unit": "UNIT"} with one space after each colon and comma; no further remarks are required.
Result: {"value": 160, "unit": "mL"}
